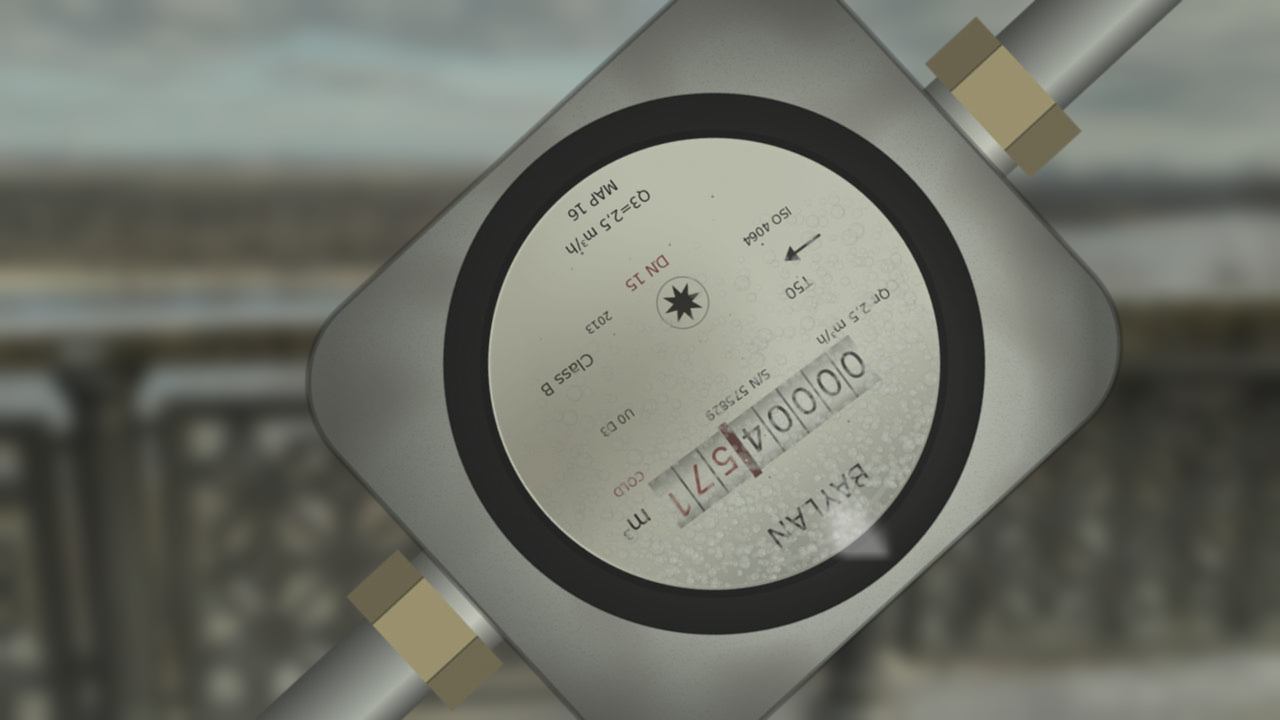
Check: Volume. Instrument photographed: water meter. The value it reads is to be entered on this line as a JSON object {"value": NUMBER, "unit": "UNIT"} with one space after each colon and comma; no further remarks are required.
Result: {"value": 4.571, "unit": "m³"}
